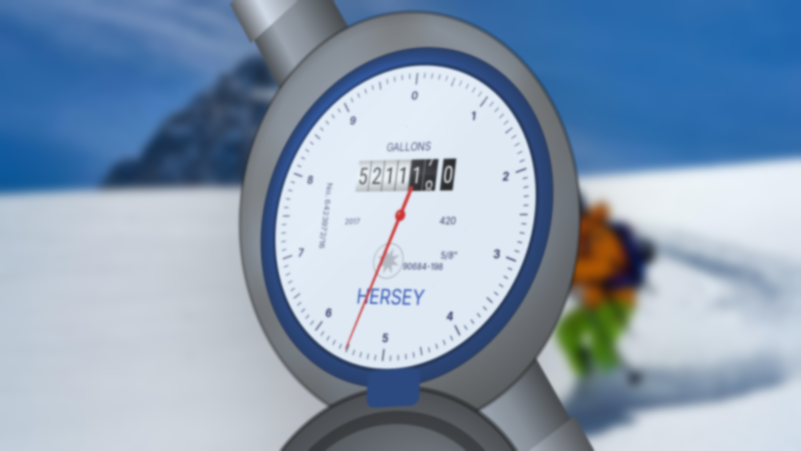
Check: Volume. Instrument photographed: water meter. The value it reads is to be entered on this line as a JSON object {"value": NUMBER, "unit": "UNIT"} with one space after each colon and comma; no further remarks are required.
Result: {"value": 5211175.5, "unit": "gal"}
